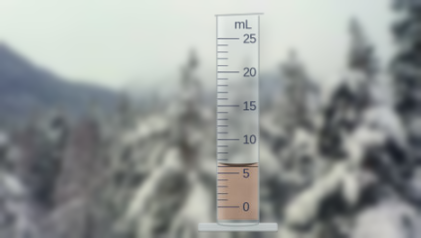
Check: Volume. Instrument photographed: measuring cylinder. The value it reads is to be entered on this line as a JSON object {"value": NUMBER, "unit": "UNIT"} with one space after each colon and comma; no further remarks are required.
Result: {"value": 6, "unit": "mL"}
